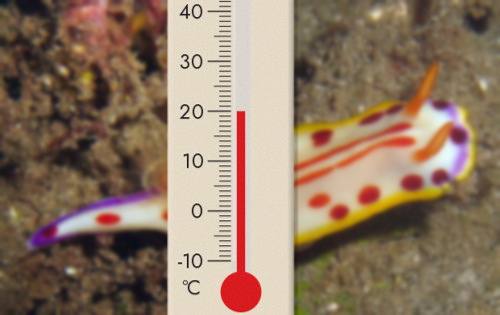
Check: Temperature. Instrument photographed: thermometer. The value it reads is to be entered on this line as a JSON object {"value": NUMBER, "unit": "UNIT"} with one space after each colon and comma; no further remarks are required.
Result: {"value": 20, "unit": "°C"}
